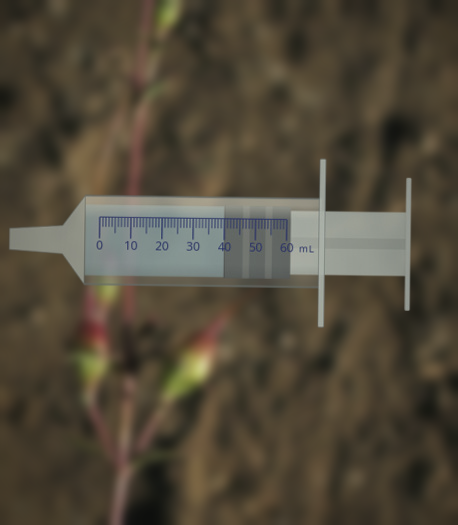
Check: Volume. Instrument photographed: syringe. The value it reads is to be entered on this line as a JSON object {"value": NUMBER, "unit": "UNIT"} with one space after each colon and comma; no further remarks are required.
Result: {"value": 40, "unit": "mL"}
